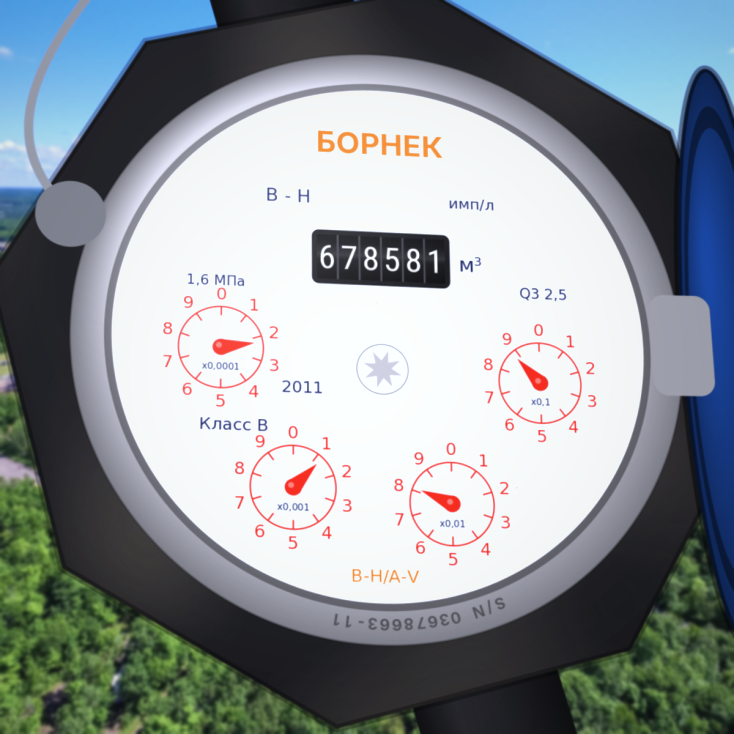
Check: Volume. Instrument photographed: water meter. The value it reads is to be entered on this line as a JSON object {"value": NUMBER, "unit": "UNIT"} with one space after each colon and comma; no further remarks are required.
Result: {"value": 678581.8812, "unit": "m³"}
